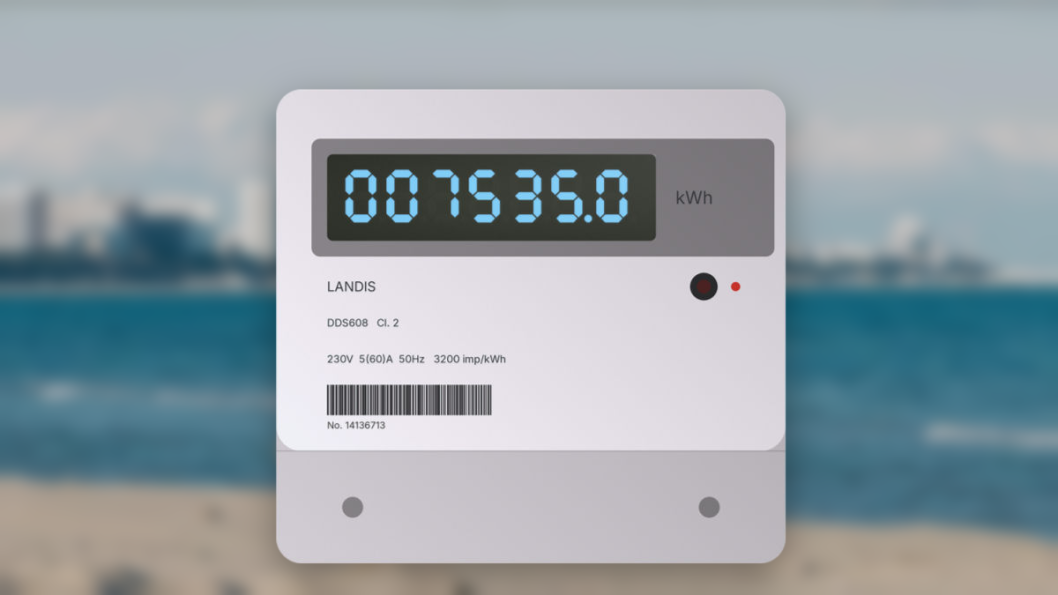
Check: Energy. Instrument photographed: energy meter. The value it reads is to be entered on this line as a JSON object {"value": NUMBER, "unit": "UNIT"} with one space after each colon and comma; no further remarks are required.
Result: {"value": 7535.0, "unit": "kWh"}
